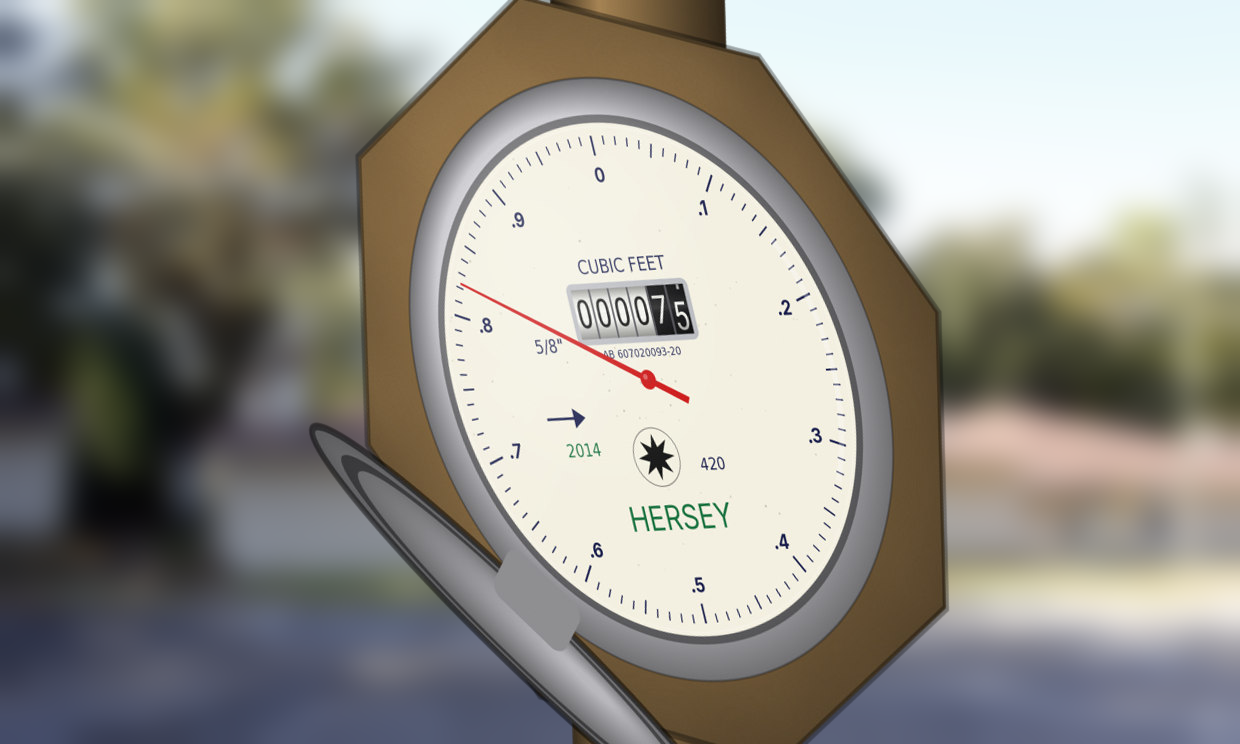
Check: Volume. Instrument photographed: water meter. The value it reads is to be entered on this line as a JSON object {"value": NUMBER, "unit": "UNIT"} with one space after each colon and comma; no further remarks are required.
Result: {"value": 74.82, "unit": "ft³"}
